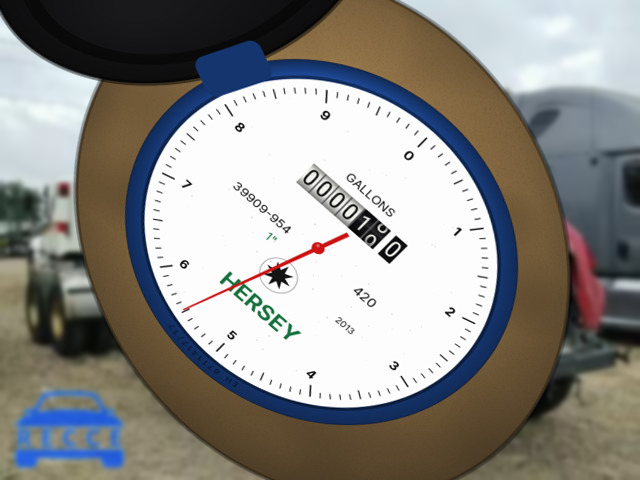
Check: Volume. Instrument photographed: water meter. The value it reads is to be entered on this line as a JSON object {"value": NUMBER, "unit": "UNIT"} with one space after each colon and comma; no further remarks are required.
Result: {"value": 185.5, "unit": "gal"}
